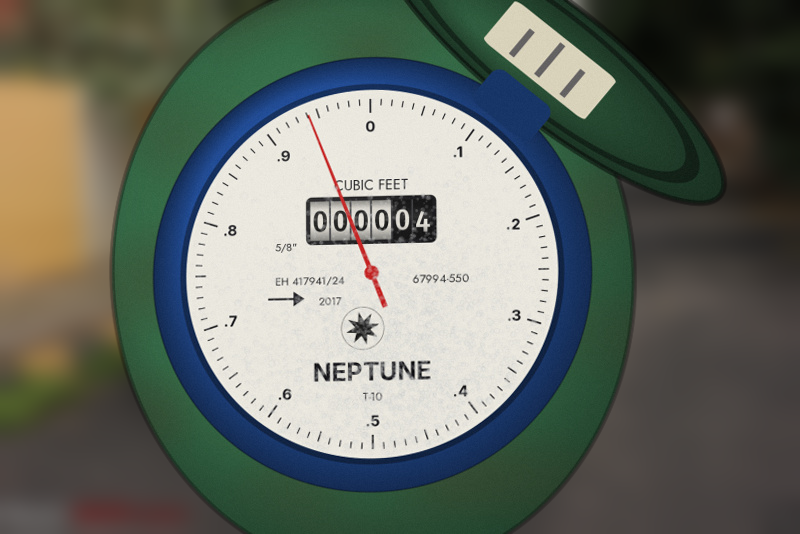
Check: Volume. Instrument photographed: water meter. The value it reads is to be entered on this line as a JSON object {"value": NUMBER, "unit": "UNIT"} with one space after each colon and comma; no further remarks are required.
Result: {"value": 3.94, "unit": "ft³"}
